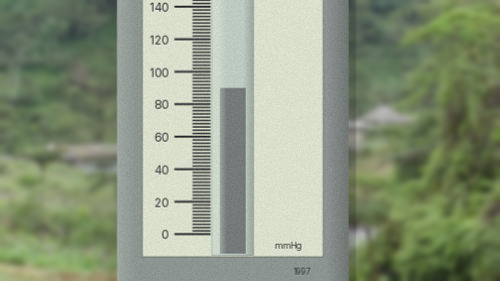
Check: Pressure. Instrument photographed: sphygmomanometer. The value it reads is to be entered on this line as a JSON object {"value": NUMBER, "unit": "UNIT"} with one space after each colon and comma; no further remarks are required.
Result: {"value": 90, "unit": "mmHg"}
